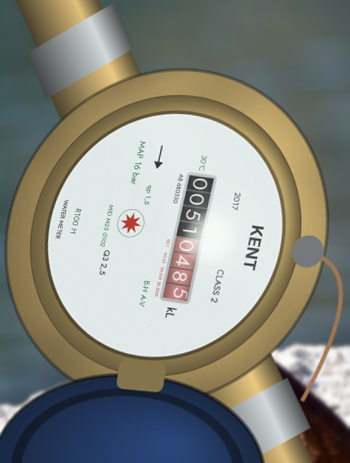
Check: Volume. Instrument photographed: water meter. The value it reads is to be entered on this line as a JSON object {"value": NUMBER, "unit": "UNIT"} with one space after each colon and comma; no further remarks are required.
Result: {"value": 51.0485, "unit": "kL"}
